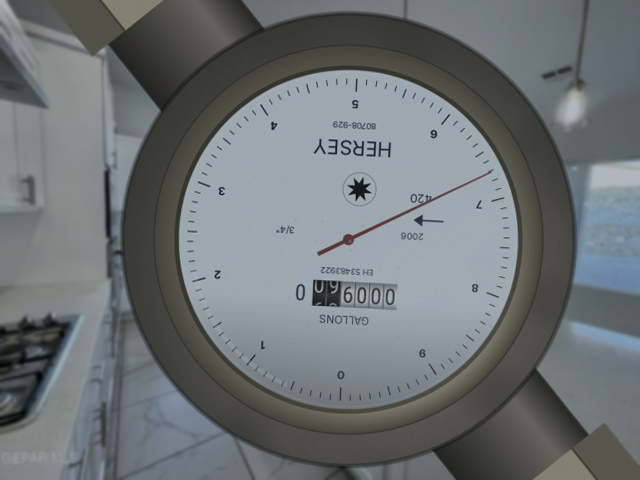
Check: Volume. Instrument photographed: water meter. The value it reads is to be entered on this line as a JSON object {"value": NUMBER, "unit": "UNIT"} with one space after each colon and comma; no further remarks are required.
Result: {"value": 9596.7, "unit": "gal"}
